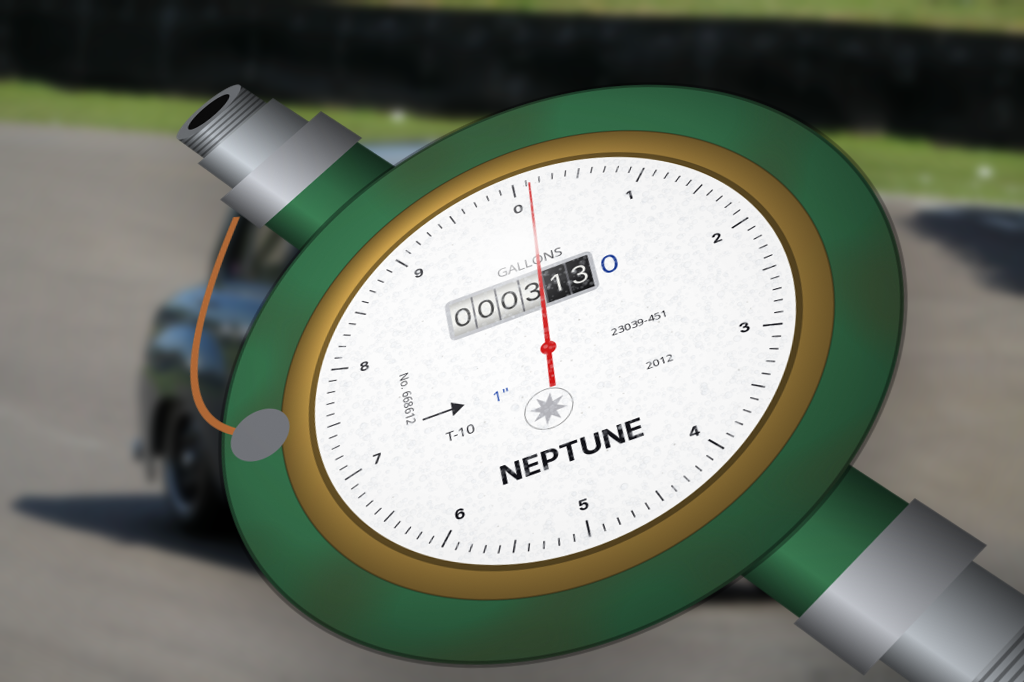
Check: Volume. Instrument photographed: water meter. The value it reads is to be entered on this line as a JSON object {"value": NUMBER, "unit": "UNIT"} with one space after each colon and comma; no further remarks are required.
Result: {"value": 3130.1, "unit": "gal"}
